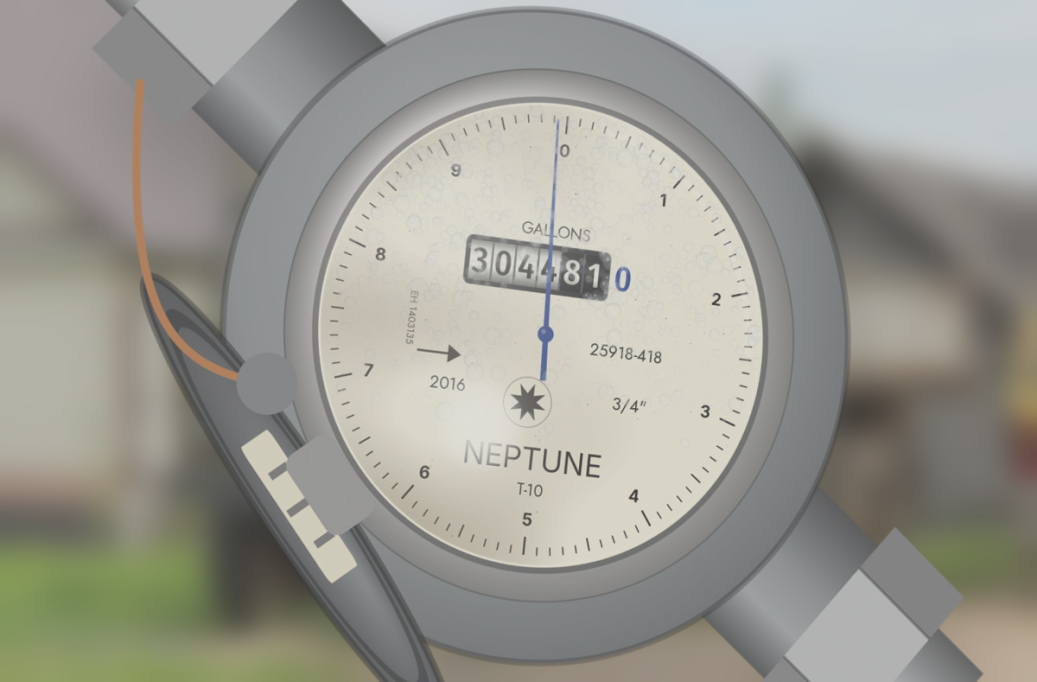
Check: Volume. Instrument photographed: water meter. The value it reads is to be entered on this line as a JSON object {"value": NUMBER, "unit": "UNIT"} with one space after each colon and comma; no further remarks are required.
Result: {"value": 3044809.9, "unit": "gal"}
